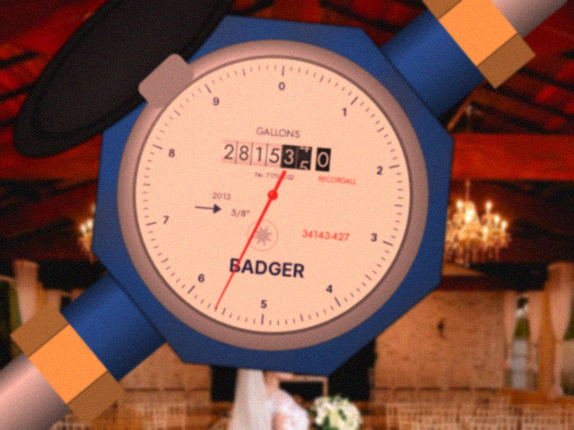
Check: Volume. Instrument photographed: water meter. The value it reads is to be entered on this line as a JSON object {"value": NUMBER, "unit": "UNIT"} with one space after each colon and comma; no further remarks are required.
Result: {"value": 2815345.6, "unit": "gal"}
